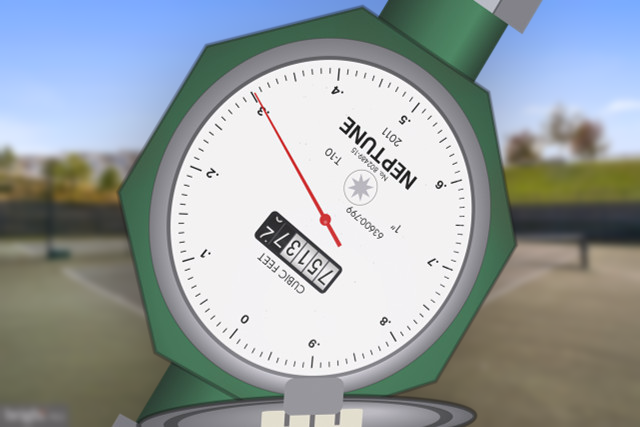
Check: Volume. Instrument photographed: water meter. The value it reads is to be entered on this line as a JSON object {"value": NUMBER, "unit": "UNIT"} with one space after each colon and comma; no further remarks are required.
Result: {"value": 751372.30, "unit": "ft³"}
